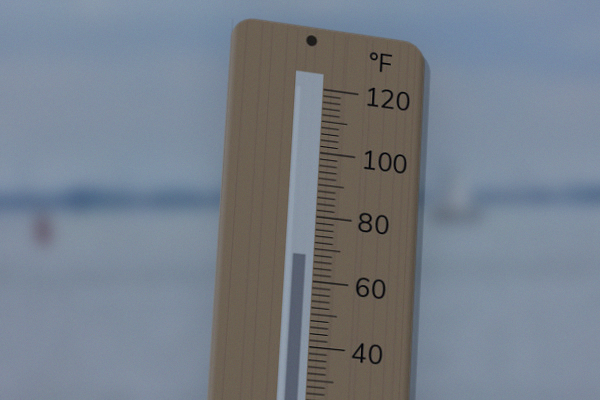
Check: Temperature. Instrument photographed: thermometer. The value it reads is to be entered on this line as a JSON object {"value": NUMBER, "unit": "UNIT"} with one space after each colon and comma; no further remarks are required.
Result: {"value": 68, "unit": "°F"}
